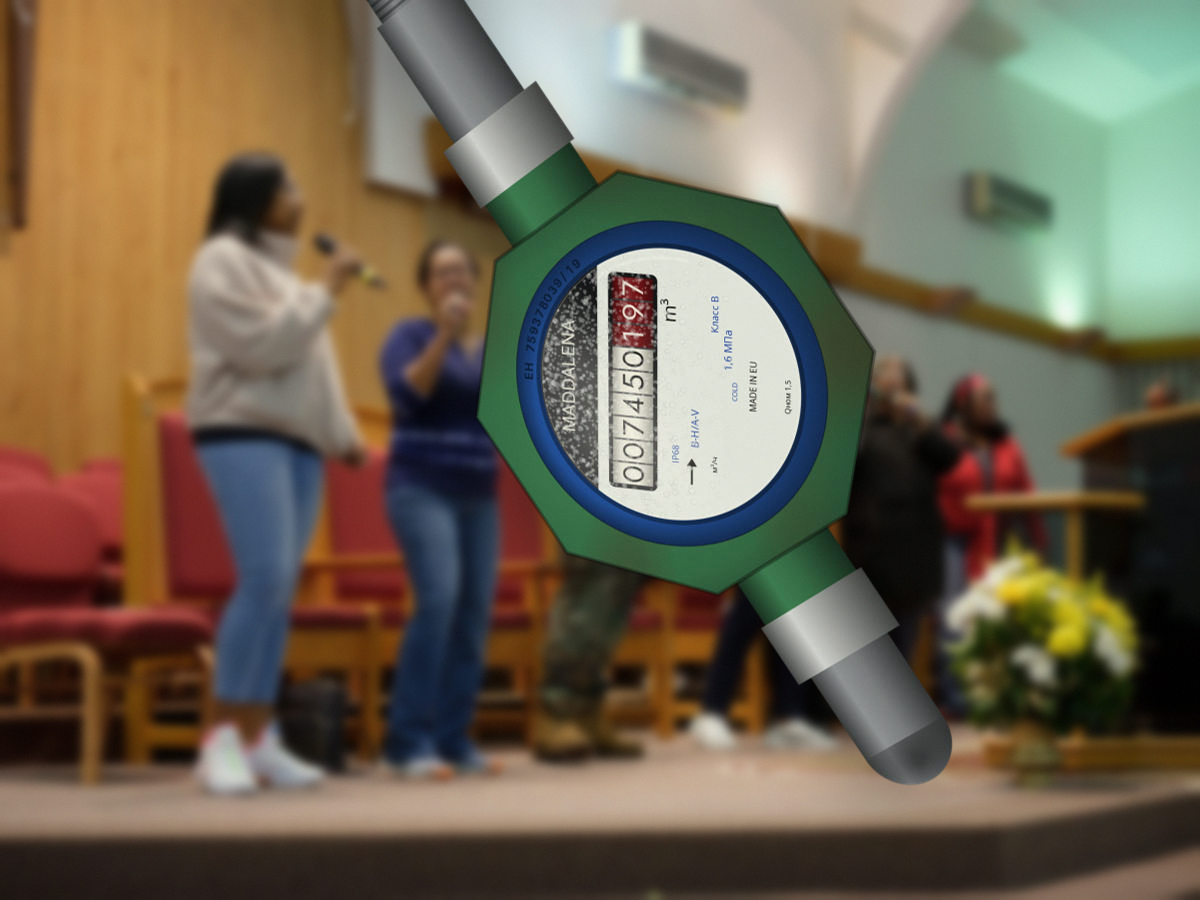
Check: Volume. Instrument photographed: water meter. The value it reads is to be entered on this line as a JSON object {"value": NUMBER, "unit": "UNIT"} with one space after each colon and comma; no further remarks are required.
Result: {"value": 7450.197, "unit": "m³"}
